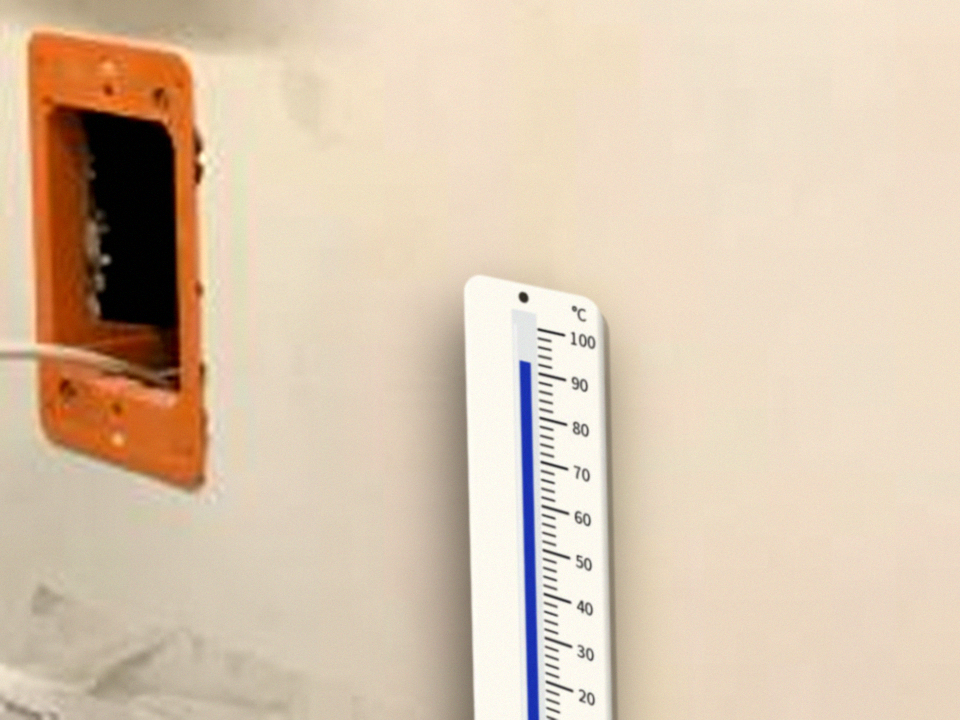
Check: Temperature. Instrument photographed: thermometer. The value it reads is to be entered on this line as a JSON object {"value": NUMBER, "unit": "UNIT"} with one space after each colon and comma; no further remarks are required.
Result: {"value": 92, "unit": "°C"}
